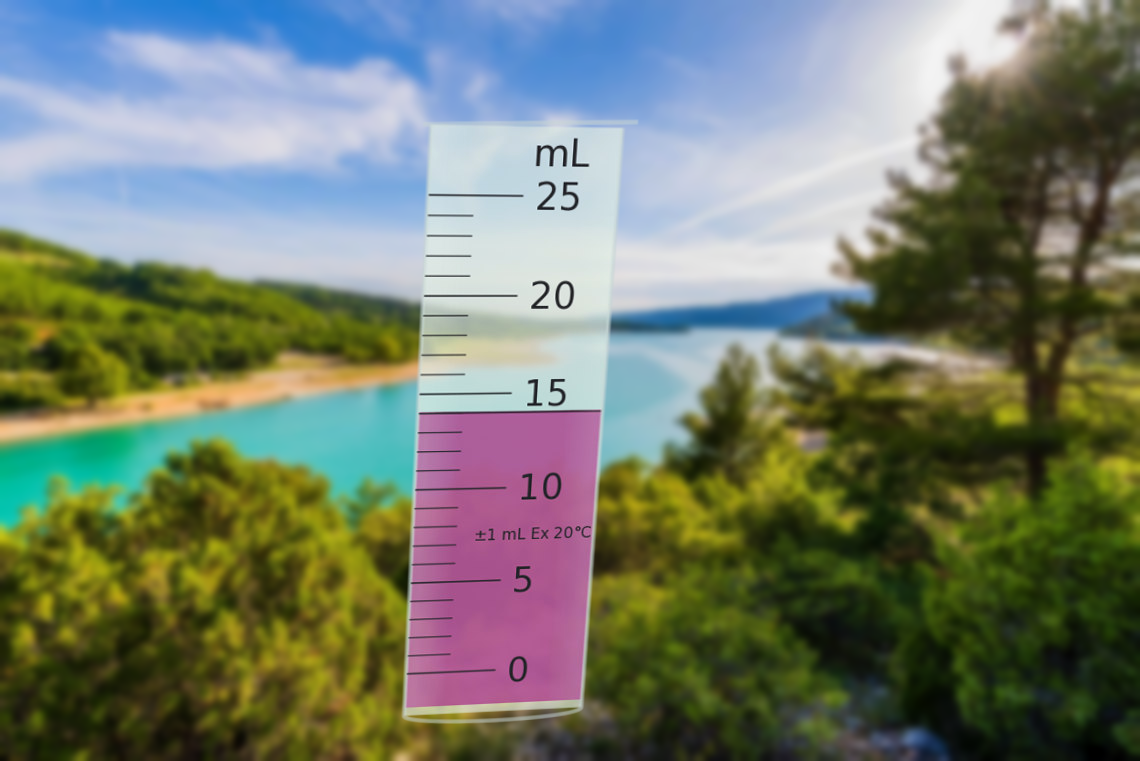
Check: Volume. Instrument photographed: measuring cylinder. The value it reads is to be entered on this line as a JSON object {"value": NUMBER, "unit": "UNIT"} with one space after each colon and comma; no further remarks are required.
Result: {"value": 14, "unit": "mL"}
